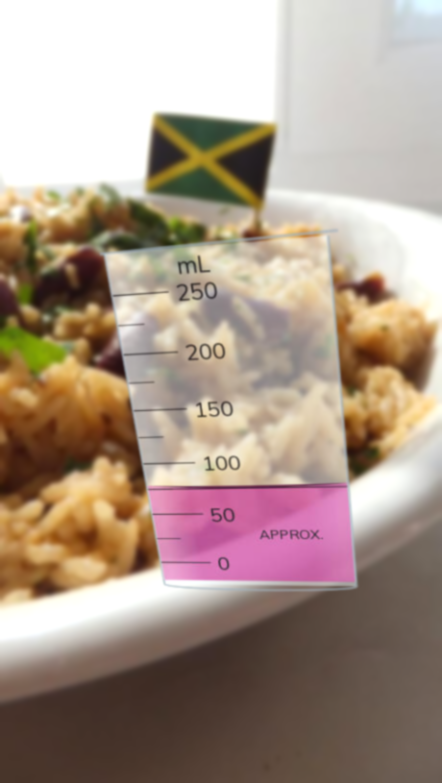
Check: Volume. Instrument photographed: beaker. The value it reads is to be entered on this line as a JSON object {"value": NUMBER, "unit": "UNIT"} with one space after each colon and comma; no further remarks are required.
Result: {"value": 75, "unit": "mL"}
